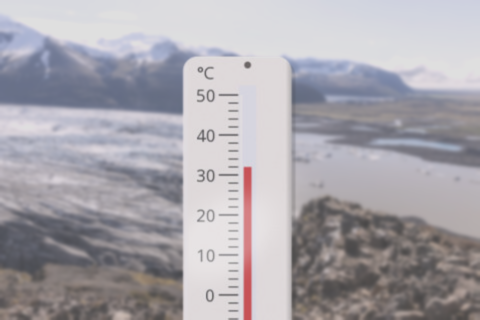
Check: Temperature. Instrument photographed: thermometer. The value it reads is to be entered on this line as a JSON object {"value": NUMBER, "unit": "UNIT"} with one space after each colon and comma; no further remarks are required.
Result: {"value": 32, "unit": "°C"}
